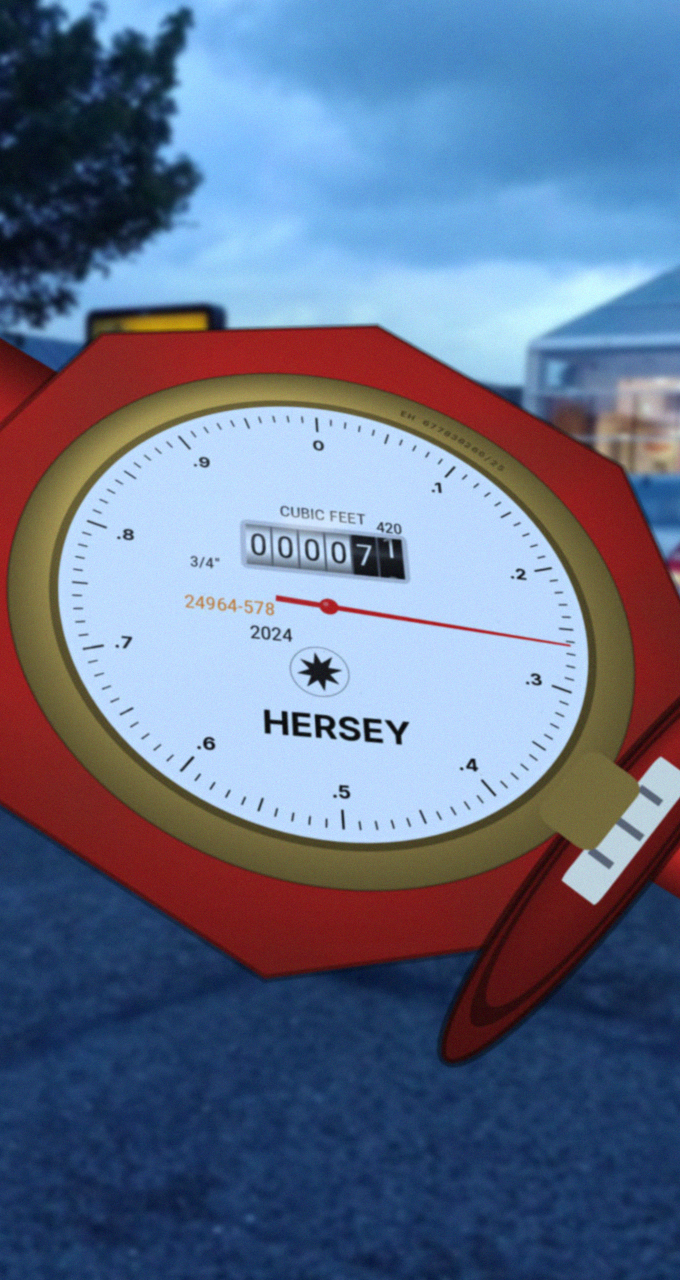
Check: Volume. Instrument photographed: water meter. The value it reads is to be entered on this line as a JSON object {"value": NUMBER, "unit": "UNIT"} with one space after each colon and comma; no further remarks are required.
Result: {"value": 71.26, "unit": "ft³"}
